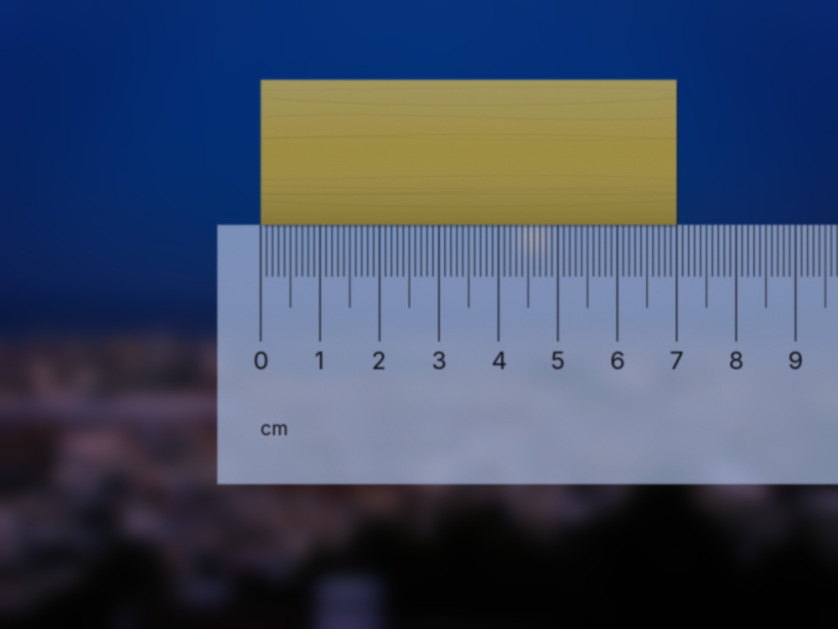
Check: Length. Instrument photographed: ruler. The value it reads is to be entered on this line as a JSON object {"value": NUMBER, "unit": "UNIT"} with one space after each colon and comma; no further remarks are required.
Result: {"value": 7, "unit": "cm"}
